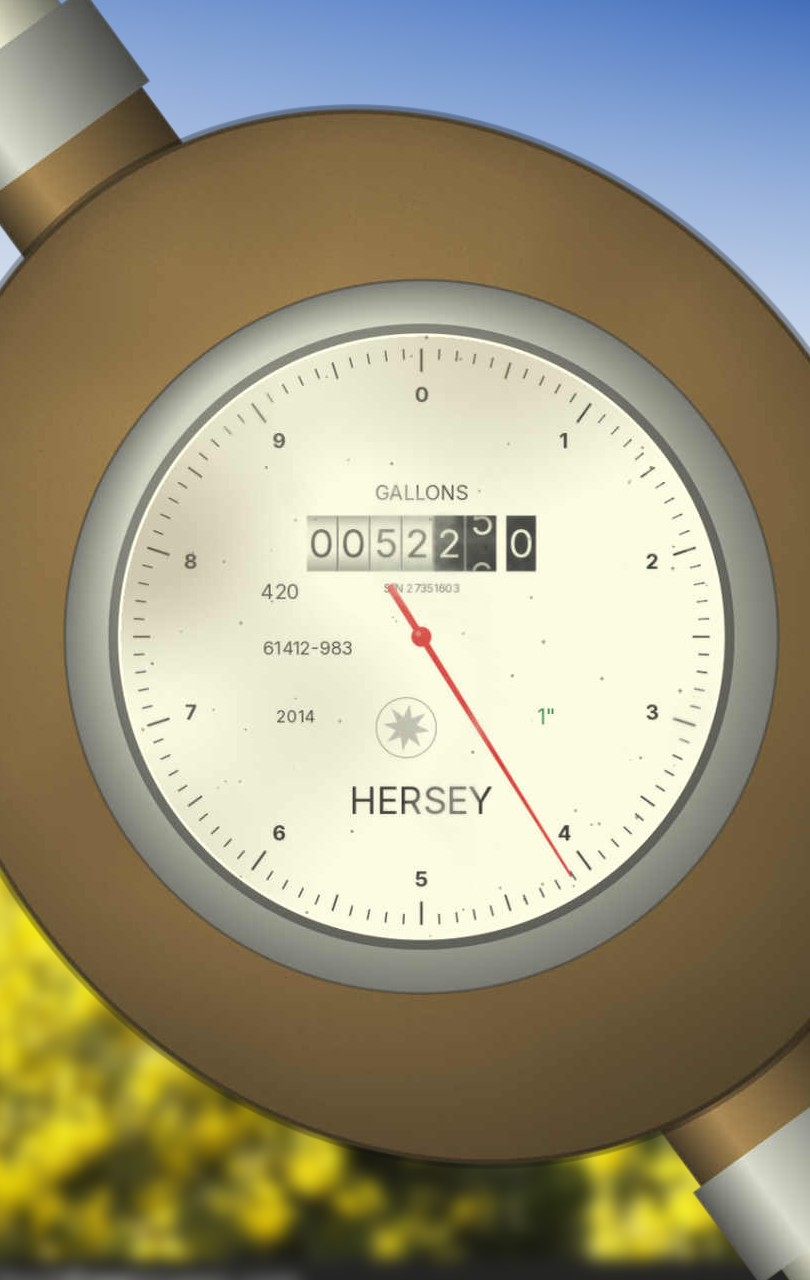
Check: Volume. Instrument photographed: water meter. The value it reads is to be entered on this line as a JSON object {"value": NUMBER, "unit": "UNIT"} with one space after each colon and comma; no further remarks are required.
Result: {"value": 52254.1, "unit": "gal"}
